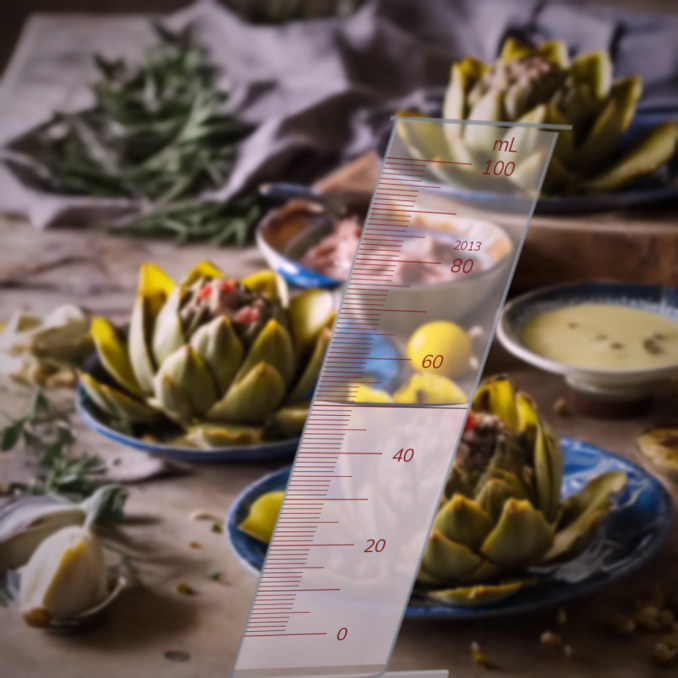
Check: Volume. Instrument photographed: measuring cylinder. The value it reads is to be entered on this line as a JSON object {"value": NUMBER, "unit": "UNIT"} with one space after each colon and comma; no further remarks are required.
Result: {"value": 50, "unit": "mL"}
